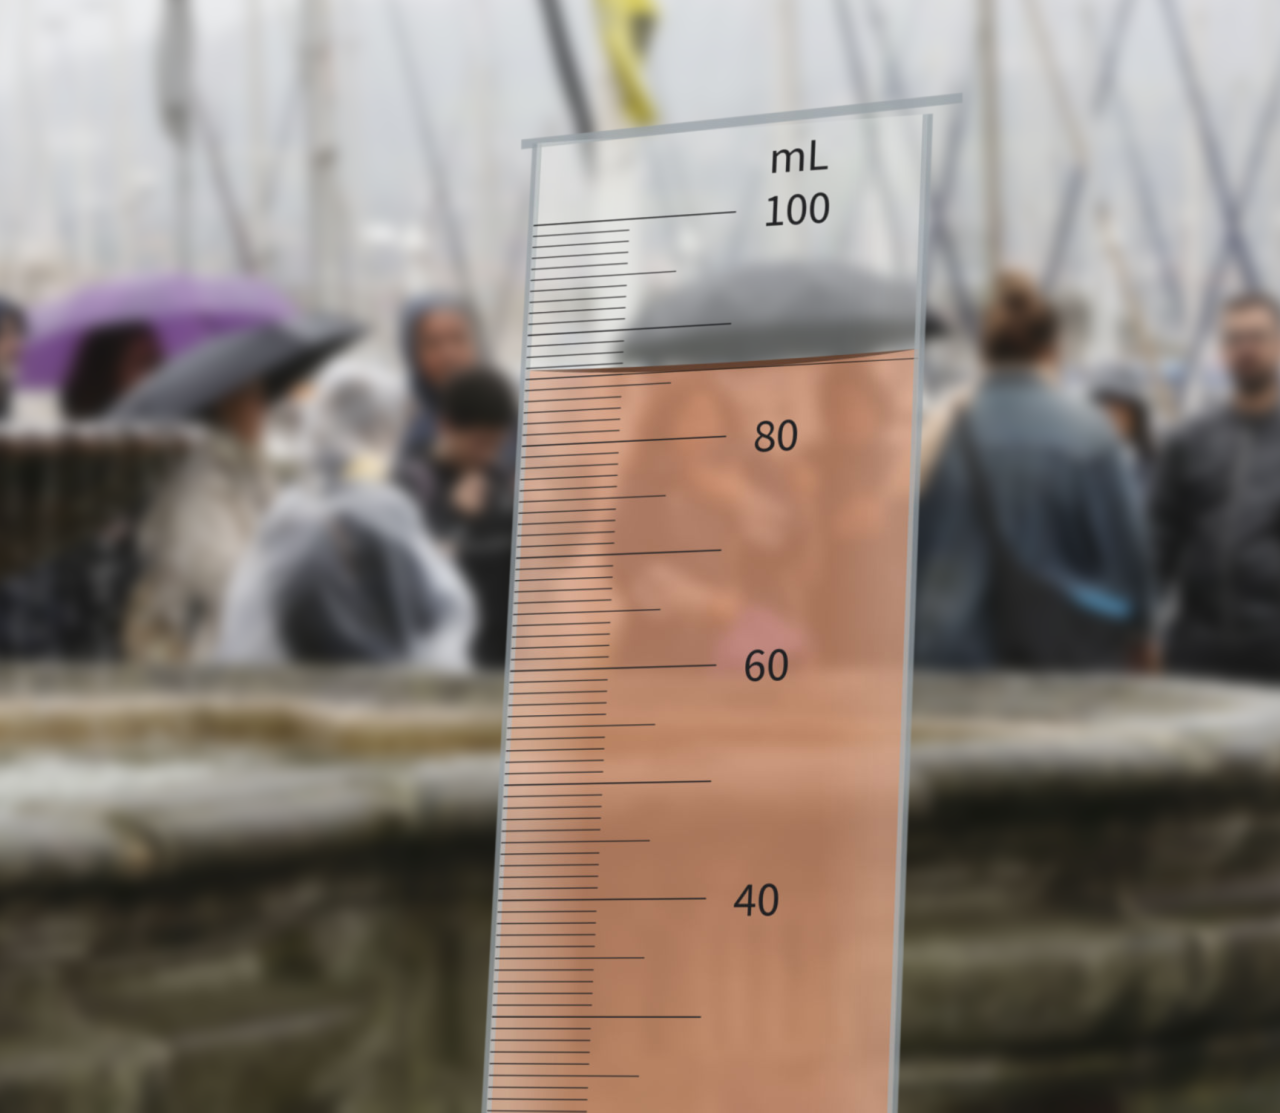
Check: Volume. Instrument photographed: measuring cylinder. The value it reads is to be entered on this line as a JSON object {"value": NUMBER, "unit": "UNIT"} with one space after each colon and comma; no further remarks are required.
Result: {"value": 86, "unit": "mL"}
